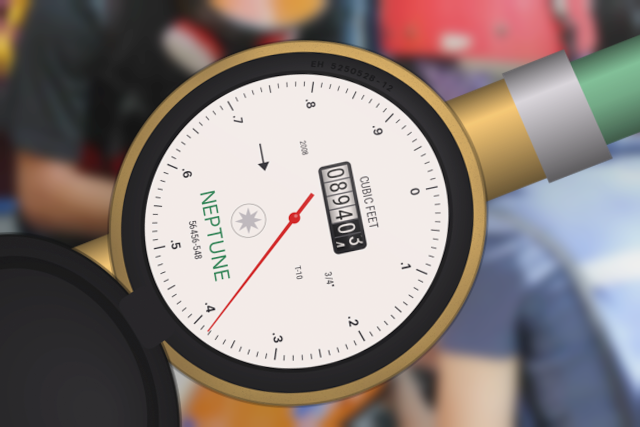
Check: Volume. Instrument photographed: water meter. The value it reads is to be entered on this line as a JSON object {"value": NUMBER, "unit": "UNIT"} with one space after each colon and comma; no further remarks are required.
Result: {"value": 89403.38, "unit": "ft³"}
